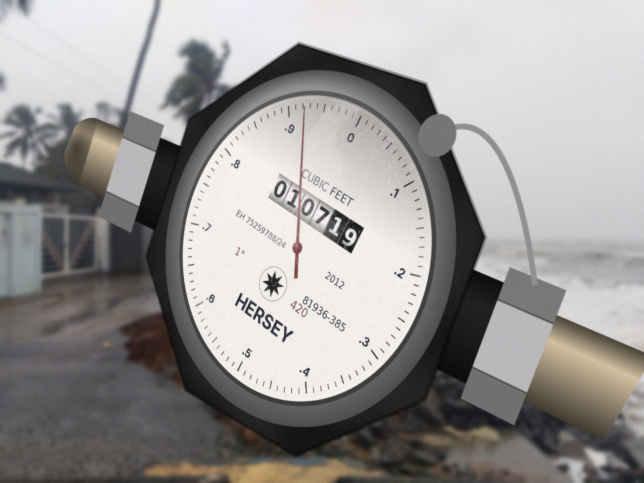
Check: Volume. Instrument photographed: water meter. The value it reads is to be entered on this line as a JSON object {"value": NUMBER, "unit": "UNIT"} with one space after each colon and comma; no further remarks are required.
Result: {"value": 10718.92, "unit": "ft³"}
